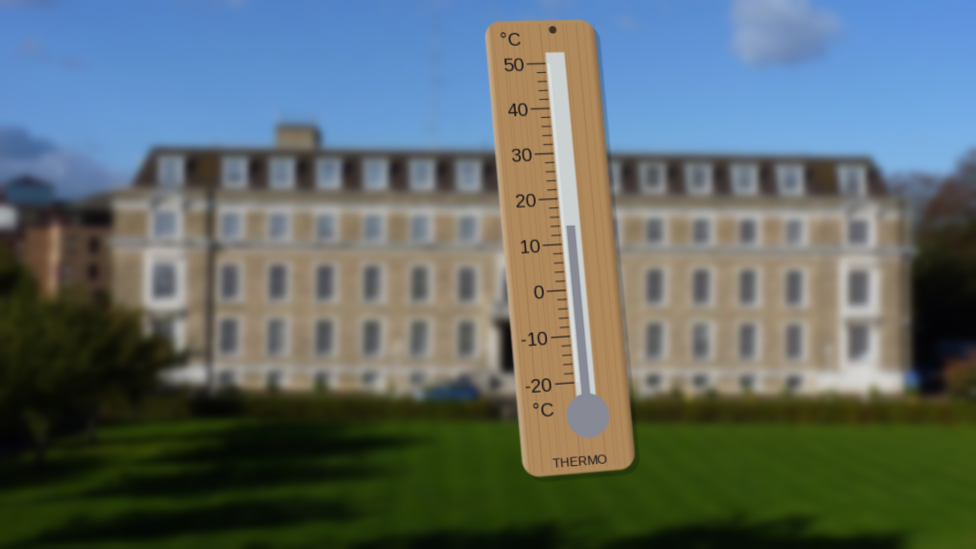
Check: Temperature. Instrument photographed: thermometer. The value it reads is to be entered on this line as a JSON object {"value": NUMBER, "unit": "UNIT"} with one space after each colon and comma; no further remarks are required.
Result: {"value": 14, "unit": "°C"}
